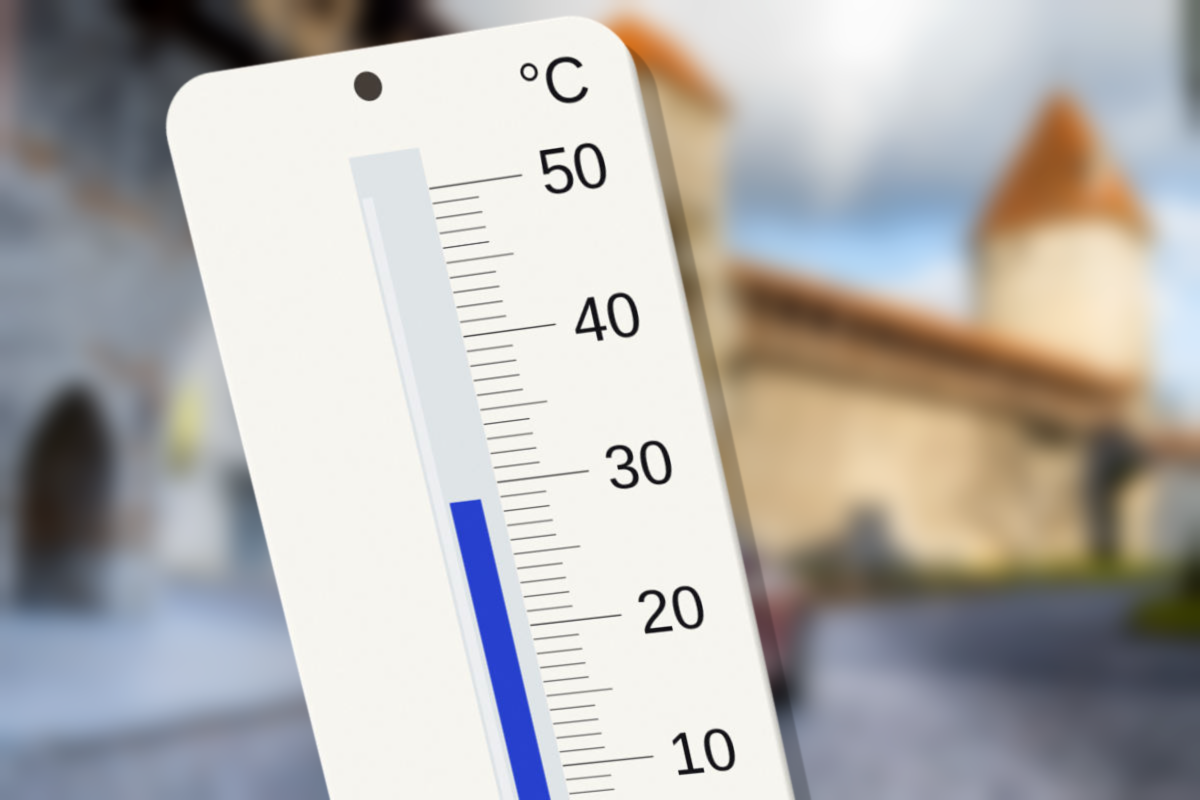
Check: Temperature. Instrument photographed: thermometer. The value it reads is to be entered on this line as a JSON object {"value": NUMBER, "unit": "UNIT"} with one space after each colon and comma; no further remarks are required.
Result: {"value": 29, "unit": "°C"}
